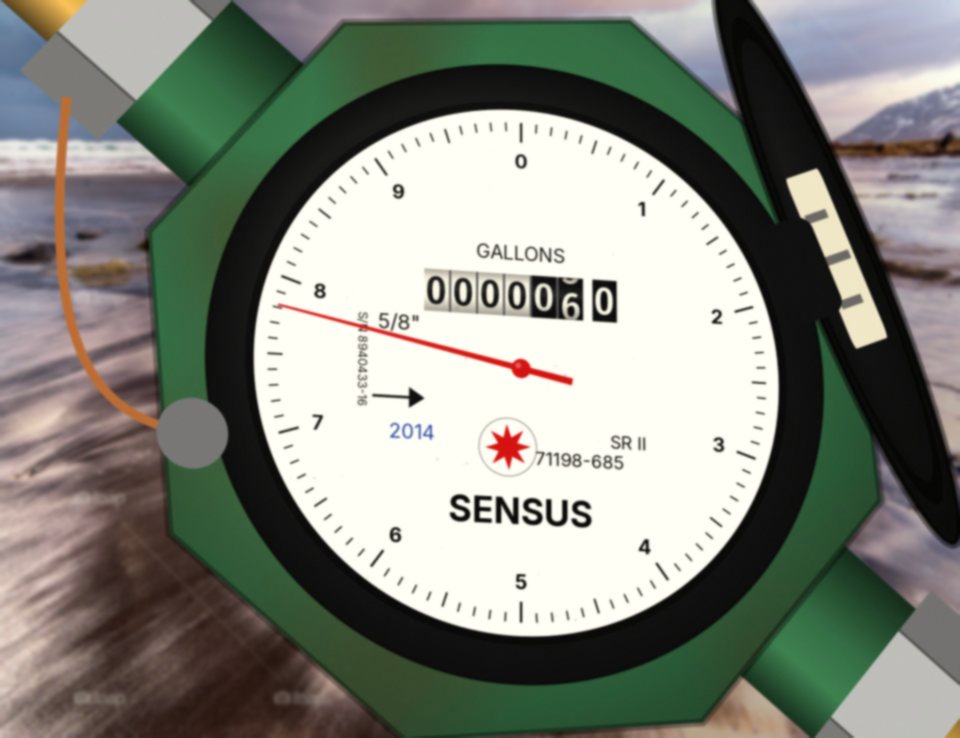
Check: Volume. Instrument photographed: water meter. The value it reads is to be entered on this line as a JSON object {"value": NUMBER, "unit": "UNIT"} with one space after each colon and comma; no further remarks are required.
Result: {"value": 57.8, "unit": "gal"}
